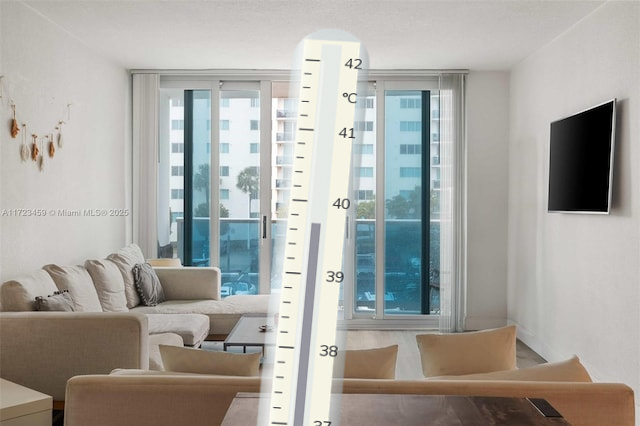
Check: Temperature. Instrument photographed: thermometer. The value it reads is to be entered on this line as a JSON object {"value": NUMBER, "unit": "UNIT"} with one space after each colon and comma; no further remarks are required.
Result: {"value": 39.7, "unit": "°C"}
